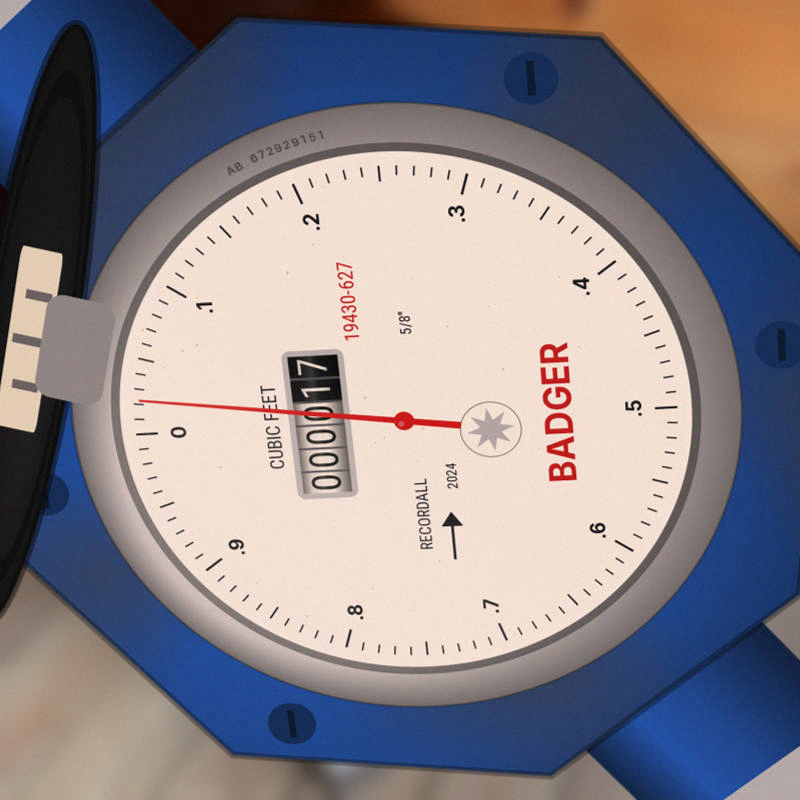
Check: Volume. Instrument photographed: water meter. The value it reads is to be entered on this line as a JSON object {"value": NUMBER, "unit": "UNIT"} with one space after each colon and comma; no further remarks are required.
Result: {"value": 17.02, "unit": "ft³"}
